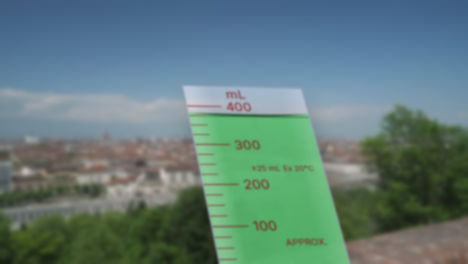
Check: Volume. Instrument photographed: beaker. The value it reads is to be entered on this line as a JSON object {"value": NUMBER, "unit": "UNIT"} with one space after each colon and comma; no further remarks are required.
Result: {"value": 375, "unit": "mL"}
